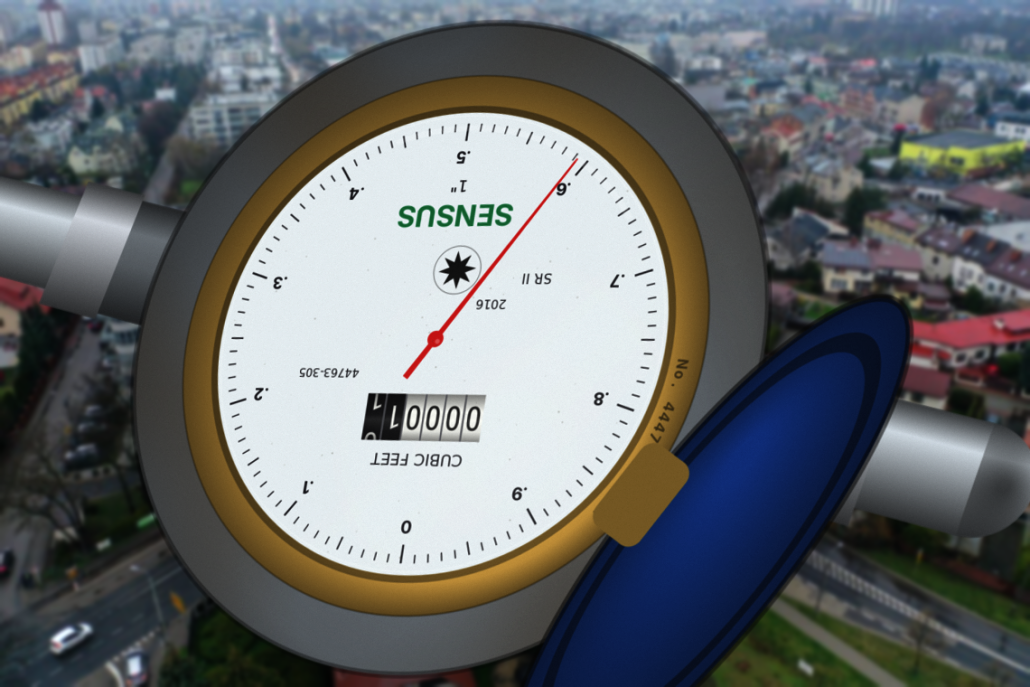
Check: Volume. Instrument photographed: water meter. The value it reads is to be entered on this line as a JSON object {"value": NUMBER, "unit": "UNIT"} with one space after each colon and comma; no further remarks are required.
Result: {"value": 10.59, "unit": "ft³"}
